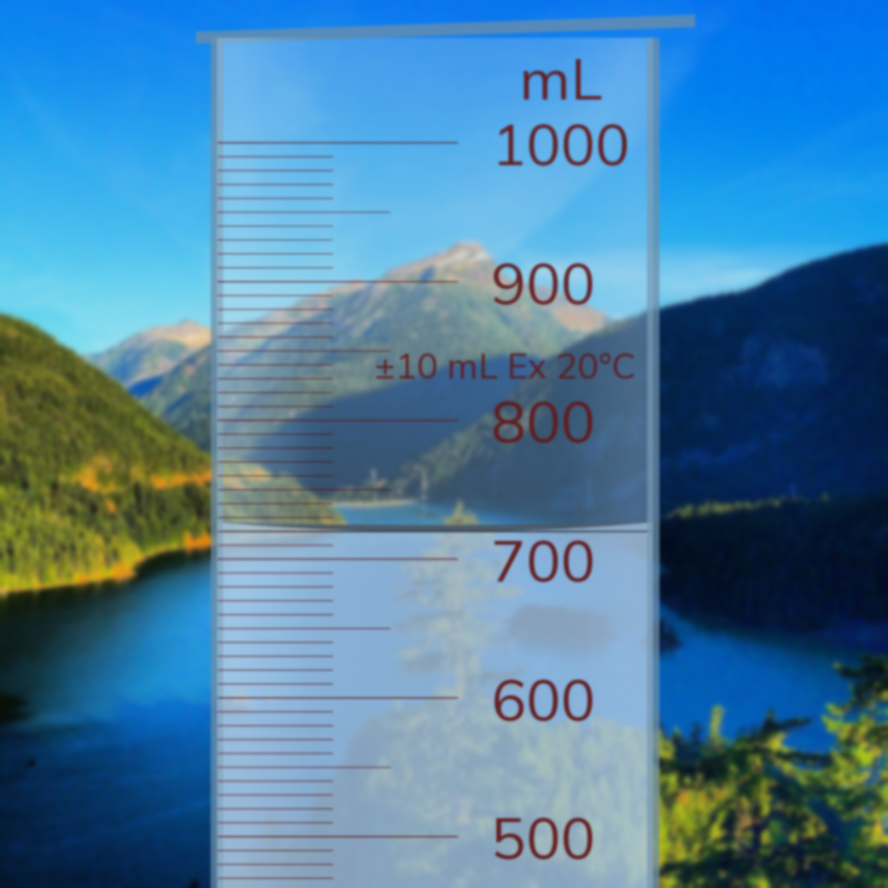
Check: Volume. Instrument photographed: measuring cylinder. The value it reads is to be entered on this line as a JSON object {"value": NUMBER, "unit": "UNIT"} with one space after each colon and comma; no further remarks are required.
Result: {"value": 720, "unit": "mL"}
